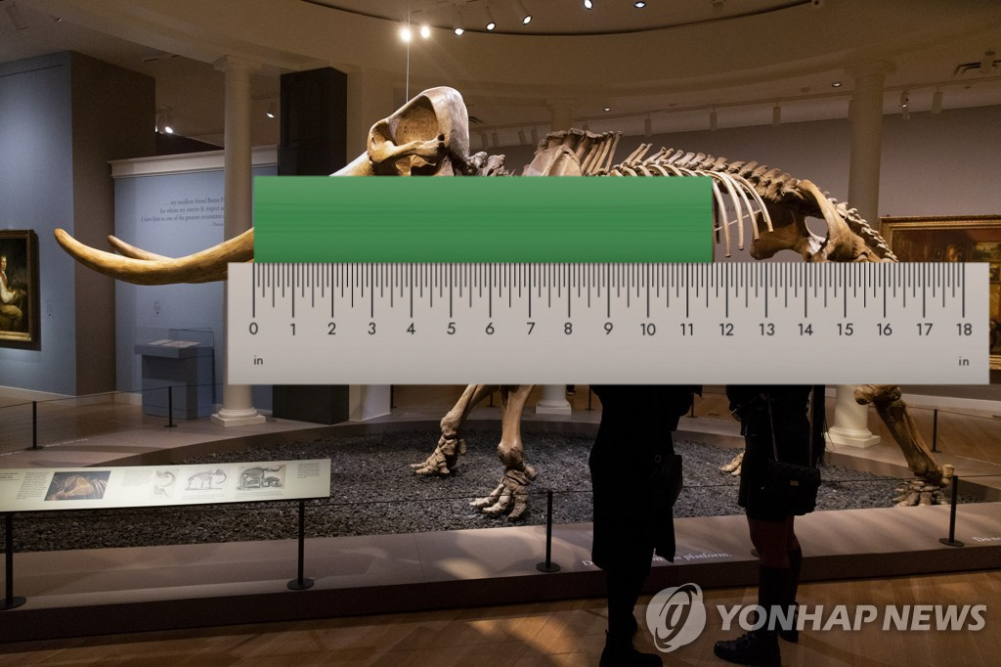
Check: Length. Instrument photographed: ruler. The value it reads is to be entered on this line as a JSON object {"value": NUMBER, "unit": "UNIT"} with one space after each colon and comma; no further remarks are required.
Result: {"value": 11.625, "unit": "in"}
